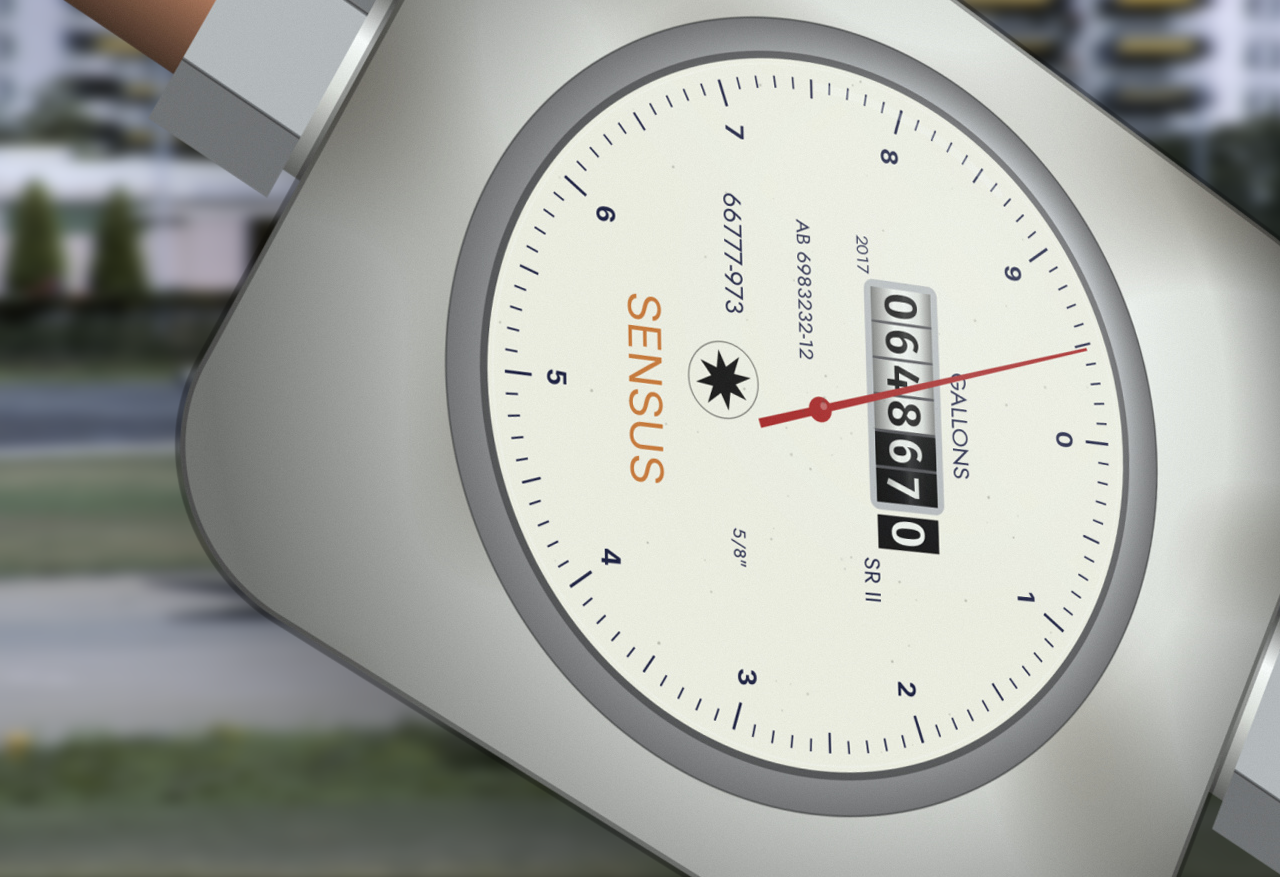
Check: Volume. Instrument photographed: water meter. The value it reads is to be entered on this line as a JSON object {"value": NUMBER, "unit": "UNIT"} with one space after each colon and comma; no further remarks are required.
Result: {"value": 648669.5, "unit": "gal"}
